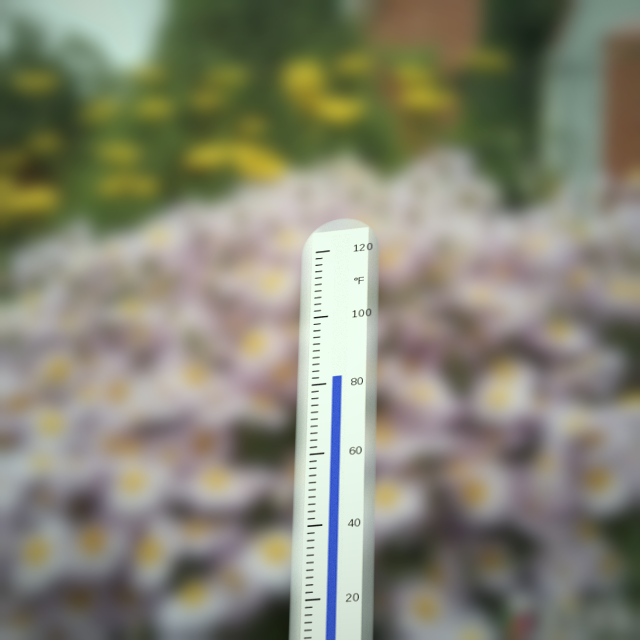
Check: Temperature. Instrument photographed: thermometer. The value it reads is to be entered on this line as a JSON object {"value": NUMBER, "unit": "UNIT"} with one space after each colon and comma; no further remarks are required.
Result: {"value": 82, "unit": "°F"}
